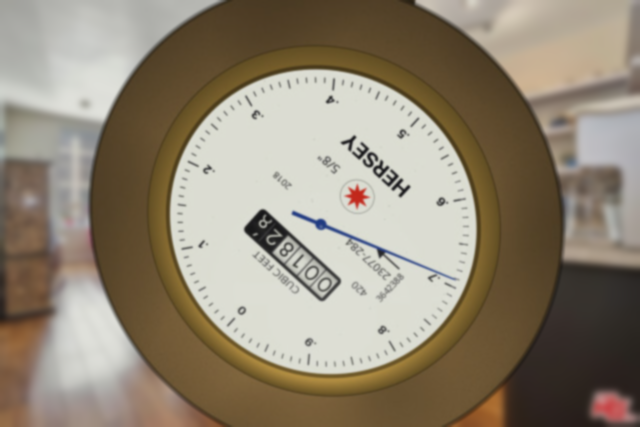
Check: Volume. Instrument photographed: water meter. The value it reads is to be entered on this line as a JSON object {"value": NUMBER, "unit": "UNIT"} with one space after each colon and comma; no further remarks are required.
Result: {"value": 1827.69, "unit": "ft³"}
